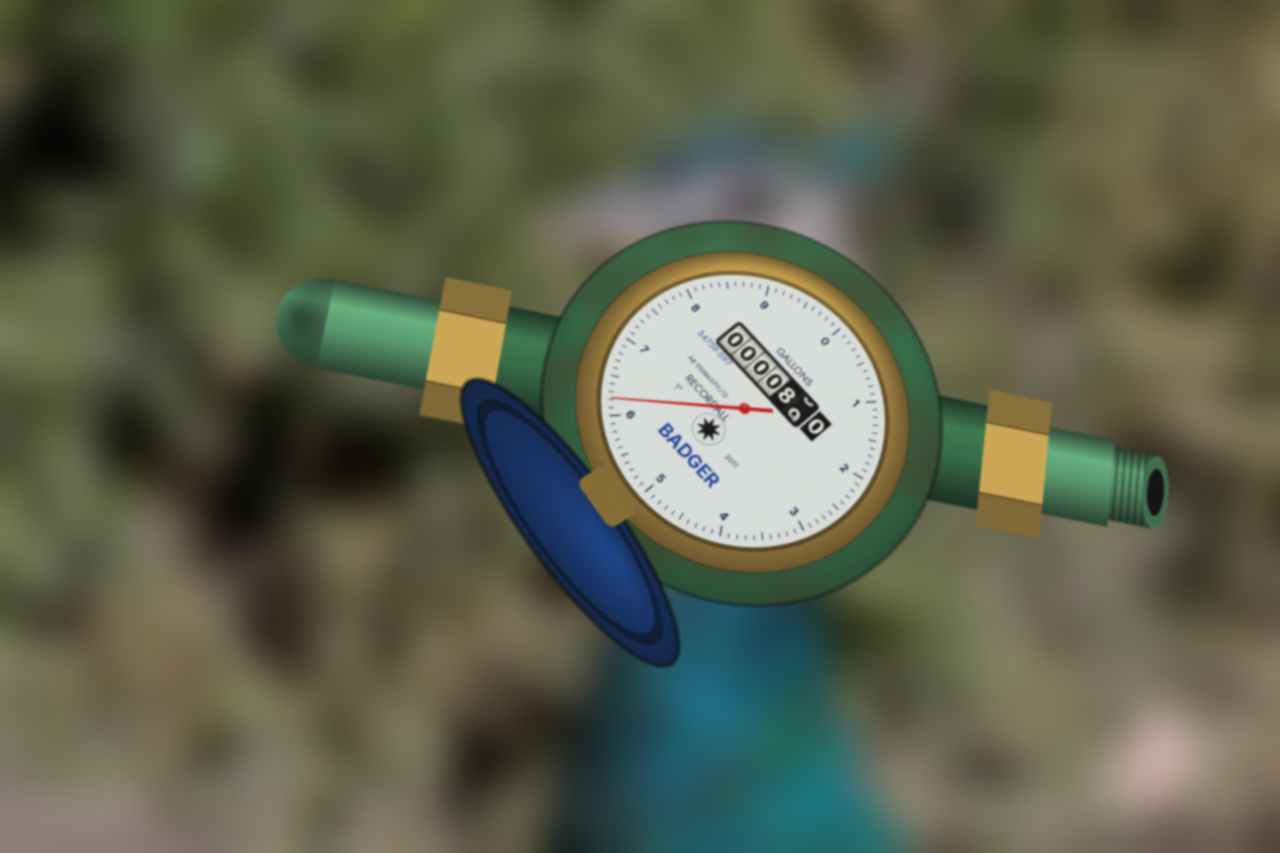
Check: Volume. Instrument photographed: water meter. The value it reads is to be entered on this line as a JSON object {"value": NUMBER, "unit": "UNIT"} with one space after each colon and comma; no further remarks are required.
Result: {"value": 886.2, "unit": "gal"}
